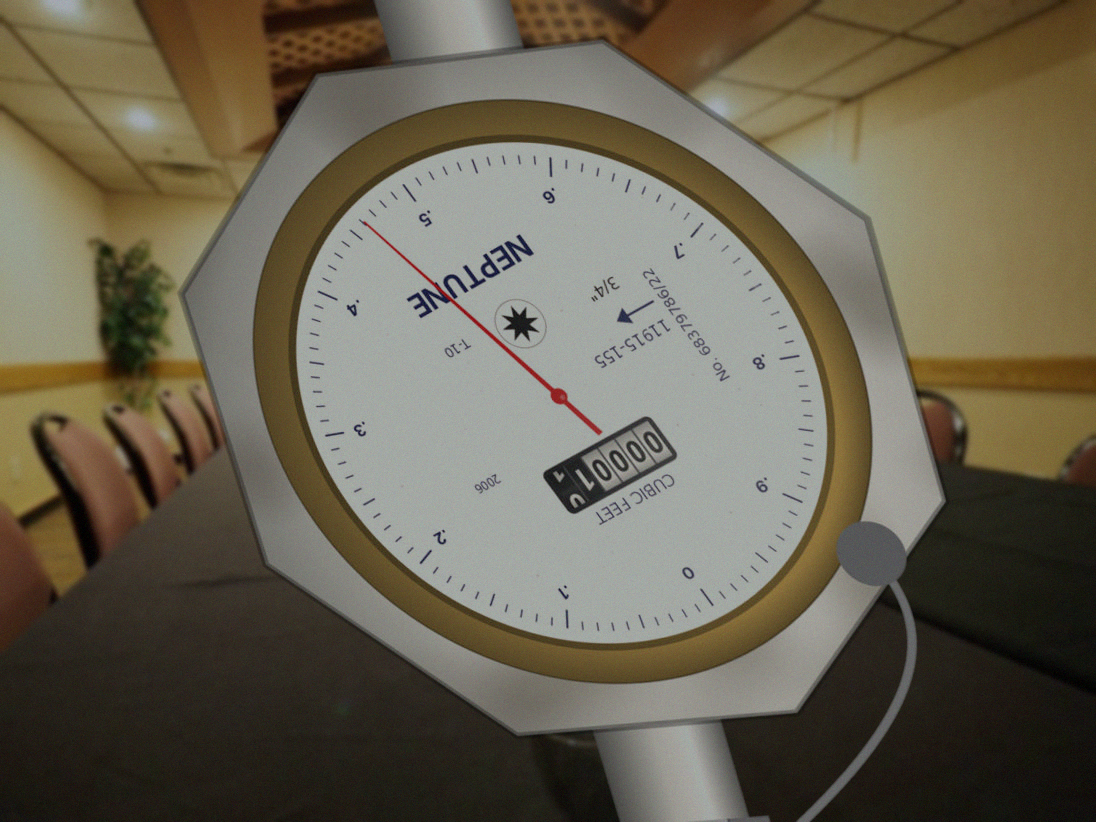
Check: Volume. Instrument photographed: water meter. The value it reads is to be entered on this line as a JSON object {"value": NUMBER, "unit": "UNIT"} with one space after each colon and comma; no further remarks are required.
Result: {"value": 10.46, "unit": "ft³"}
